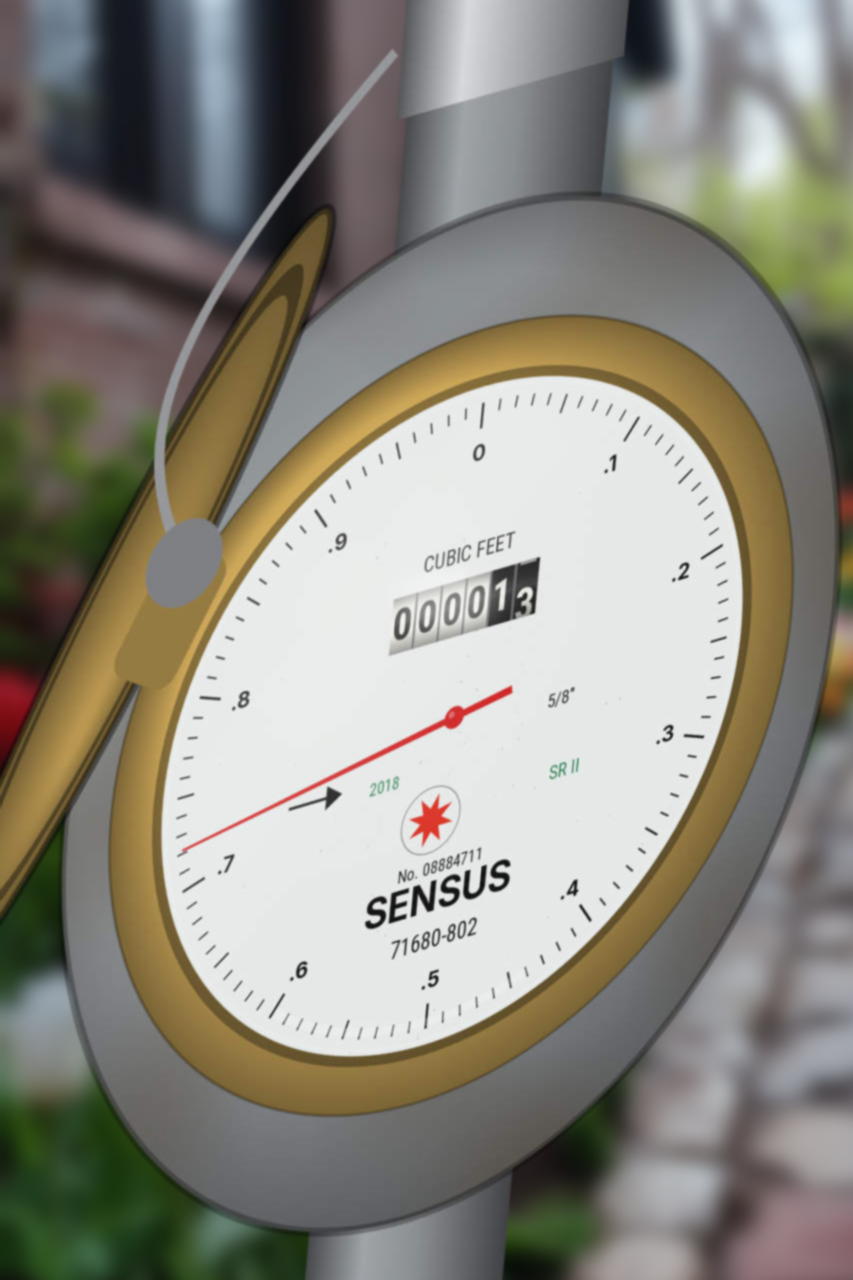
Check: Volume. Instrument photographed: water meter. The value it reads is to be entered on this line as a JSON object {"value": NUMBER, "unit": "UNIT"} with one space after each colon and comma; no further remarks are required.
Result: {"value": 12.72, "unit": "ft³"}
